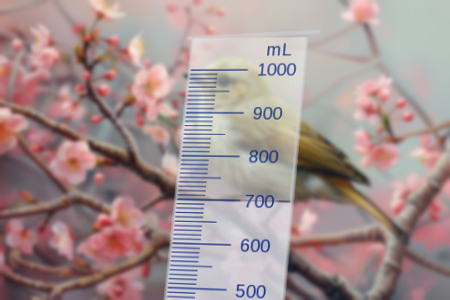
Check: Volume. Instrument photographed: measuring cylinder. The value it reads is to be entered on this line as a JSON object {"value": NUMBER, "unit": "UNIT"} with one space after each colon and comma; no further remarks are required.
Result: {"value": 700, "unit": "mL"}
